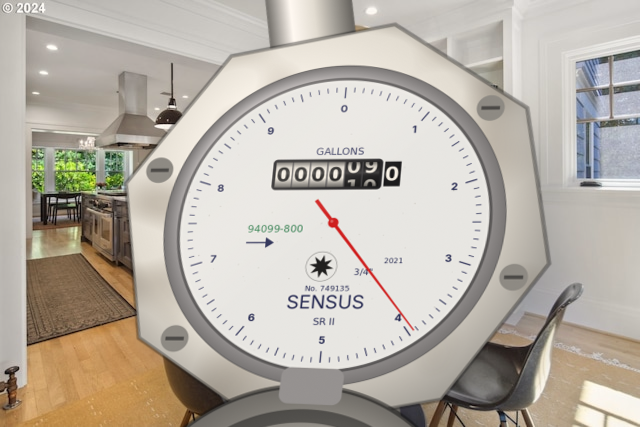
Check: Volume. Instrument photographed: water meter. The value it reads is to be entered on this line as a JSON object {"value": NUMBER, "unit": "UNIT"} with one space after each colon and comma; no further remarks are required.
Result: {"value": 93.9, "unit": "gal"}
